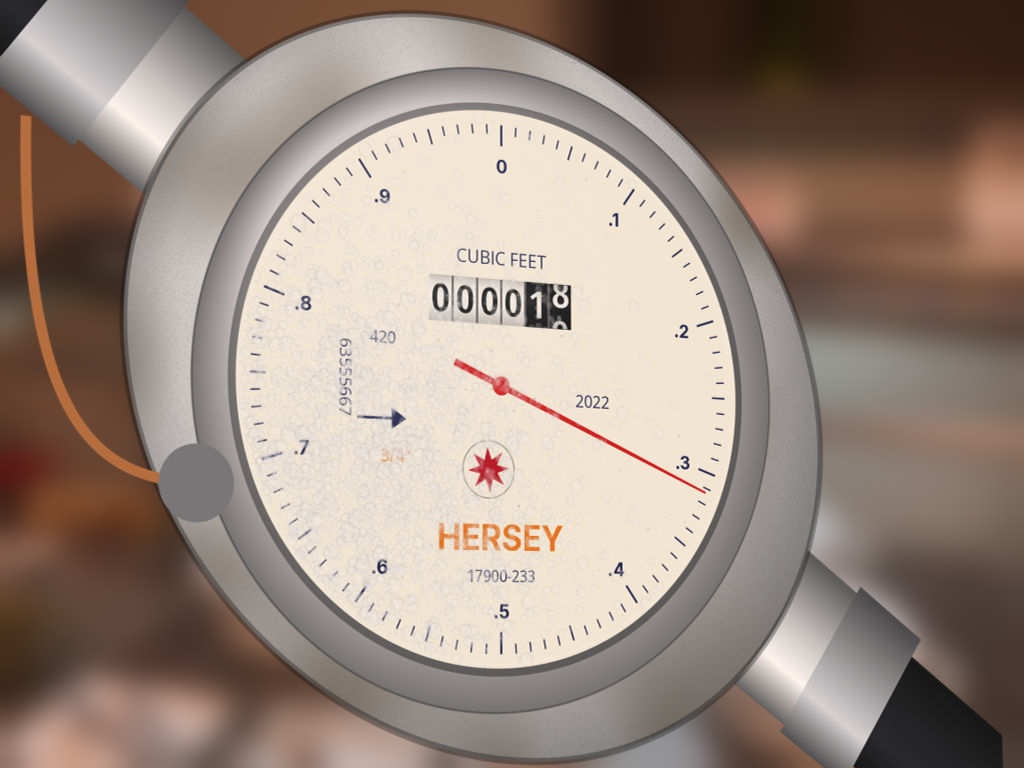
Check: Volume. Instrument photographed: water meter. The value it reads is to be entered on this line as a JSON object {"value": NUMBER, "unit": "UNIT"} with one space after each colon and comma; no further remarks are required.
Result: {"value": 18.31, "unit": "ft³"}
